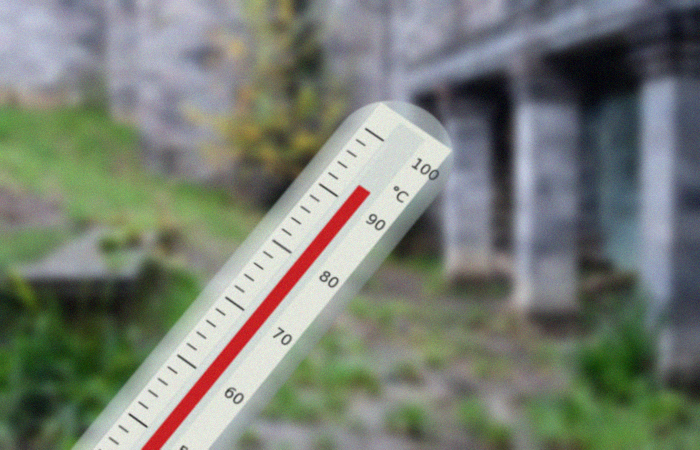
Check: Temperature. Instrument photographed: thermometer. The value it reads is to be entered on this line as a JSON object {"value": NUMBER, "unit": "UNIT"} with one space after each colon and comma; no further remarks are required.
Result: {"value": 93, "unit": "°C"}
